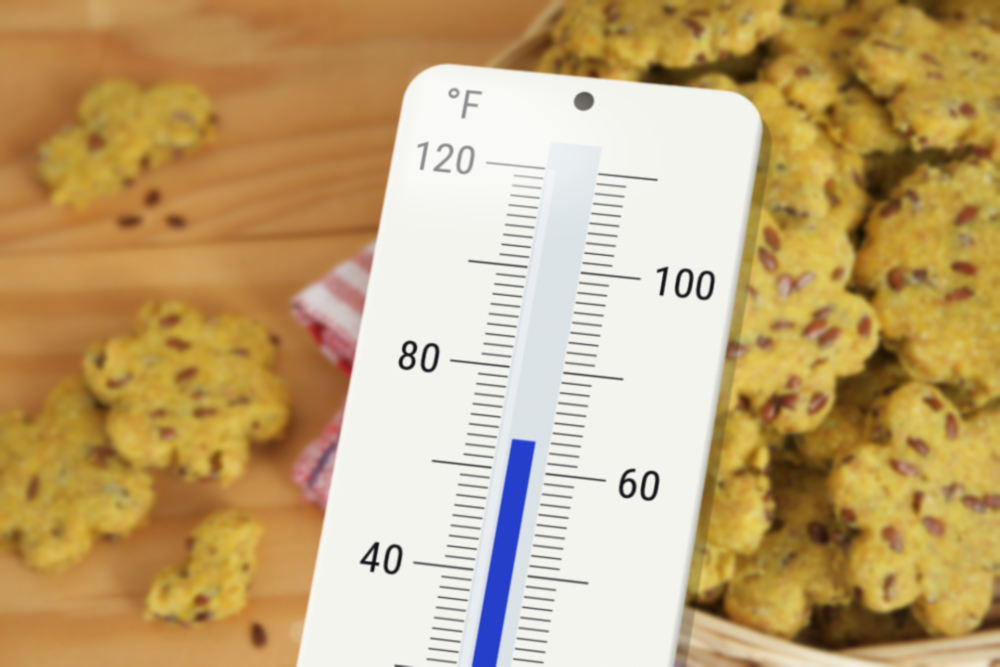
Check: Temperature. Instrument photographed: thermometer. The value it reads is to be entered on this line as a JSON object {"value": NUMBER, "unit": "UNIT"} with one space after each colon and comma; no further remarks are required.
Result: {"value": 66, "unit": "°F"}
